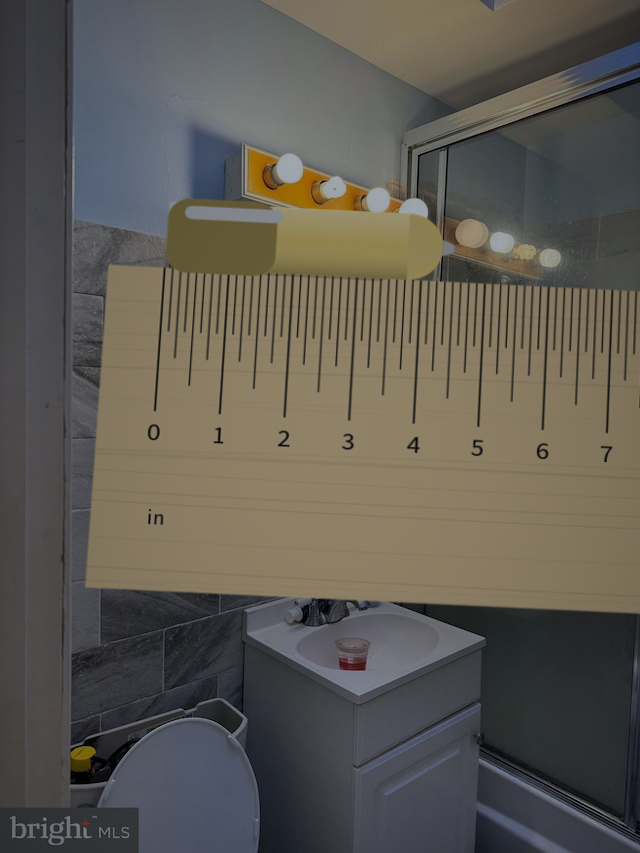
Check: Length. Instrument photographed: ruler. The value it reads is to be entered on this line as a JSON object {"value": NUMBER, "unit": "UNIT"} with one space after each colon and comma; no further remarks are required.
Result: {"value": 4.5, "unit": "in"}
